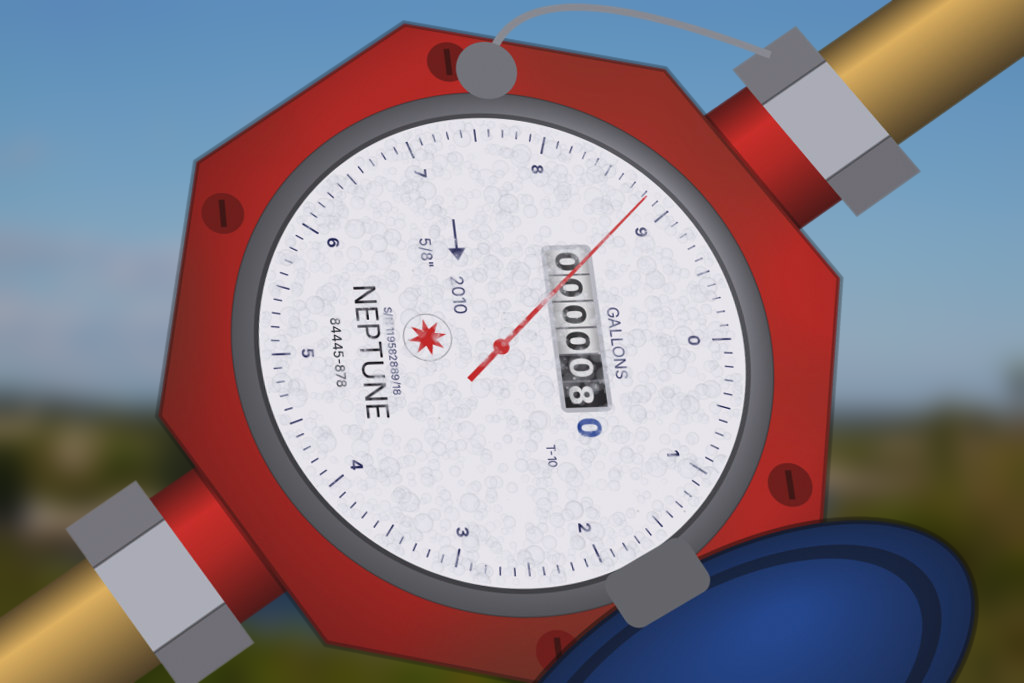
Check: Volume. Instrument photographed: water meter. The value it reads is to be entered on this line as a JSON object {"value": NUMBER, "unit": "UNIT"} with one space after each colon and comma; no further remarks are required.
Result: {"value": 78.8, "unit": "gal"}
